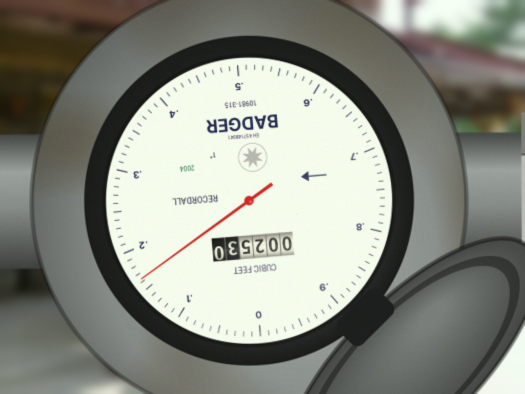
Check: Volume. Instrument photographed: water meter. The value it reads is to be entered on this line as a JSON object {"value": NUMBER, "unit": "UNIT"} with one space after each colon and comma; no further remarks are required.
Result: {"value": 2530.16, "unit": "ft³"}
